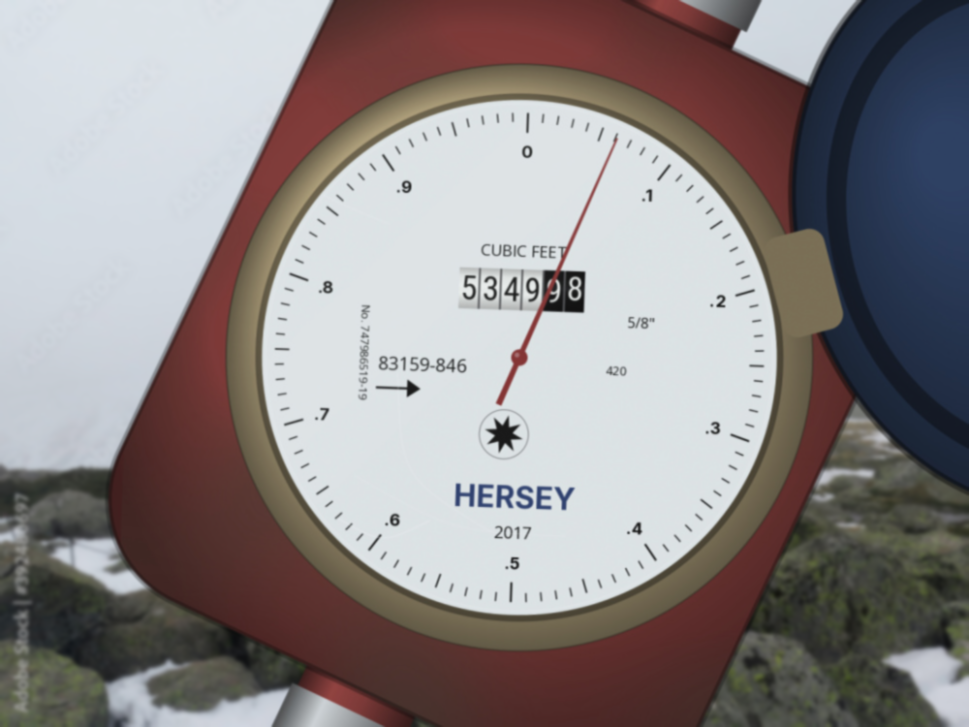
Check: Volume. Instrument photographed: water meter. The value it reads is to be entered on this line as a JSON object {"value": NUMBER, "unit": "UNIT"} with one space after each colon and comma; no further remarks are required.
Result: {"value": 534998.06, "unit": "ft³"}
